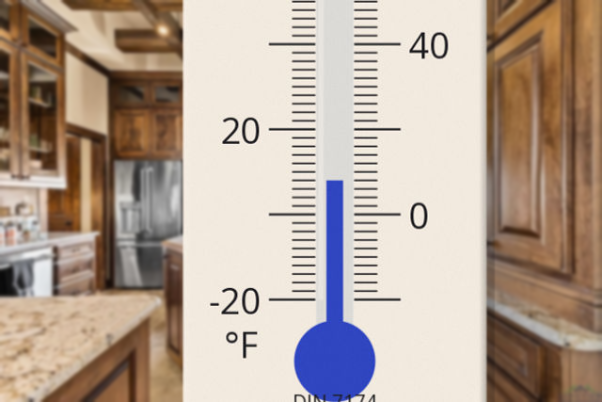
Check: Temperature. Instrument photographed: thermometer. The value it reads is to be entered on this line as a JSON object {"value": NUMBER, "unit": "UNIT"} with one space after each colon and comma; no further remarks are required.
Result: {"value": 8, "unit": "°F"}
